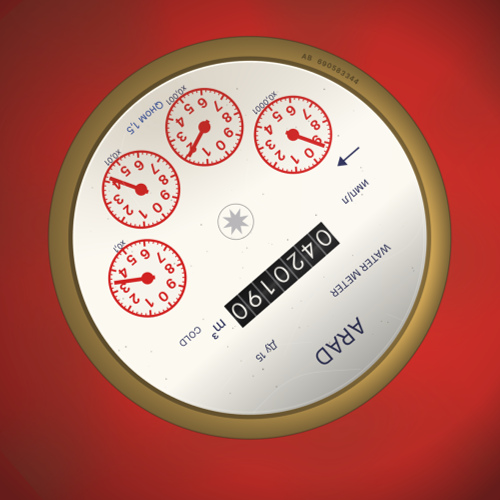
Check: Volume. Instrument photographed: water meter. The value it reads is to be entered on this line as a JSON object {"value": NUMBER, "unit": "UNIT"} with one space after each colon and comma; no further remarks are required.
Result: {"value": 420190.3419, "unit": "m³"}
